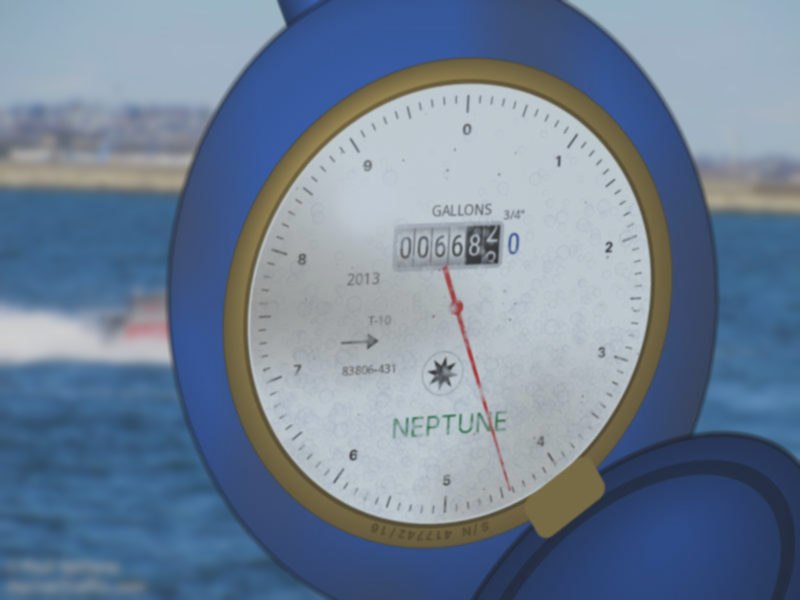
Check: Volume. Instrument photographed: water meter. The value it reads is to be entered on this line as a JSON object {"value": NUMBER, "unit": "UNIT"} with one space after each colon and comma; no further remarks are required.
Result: {"value": 66824.4, "unit": "gal"}
